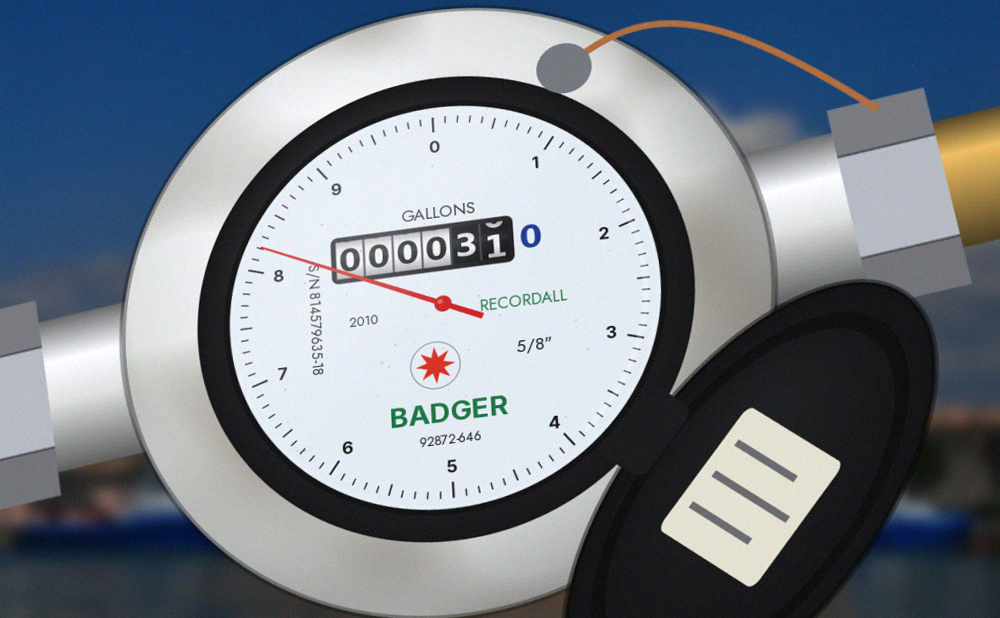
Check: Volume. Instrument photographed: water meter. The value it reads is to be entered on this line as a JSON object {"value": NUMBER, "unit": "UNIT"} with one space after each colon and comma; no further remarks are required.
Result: {"value": 308.2, "unit": "gal"}
